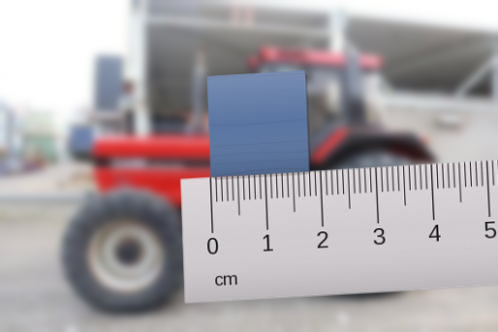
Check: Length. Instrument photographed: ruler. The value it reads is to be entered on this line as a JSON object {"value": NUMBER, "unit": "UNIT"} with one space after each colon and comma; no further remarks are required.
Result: {"value": 1.8, "unit": "cm"}
